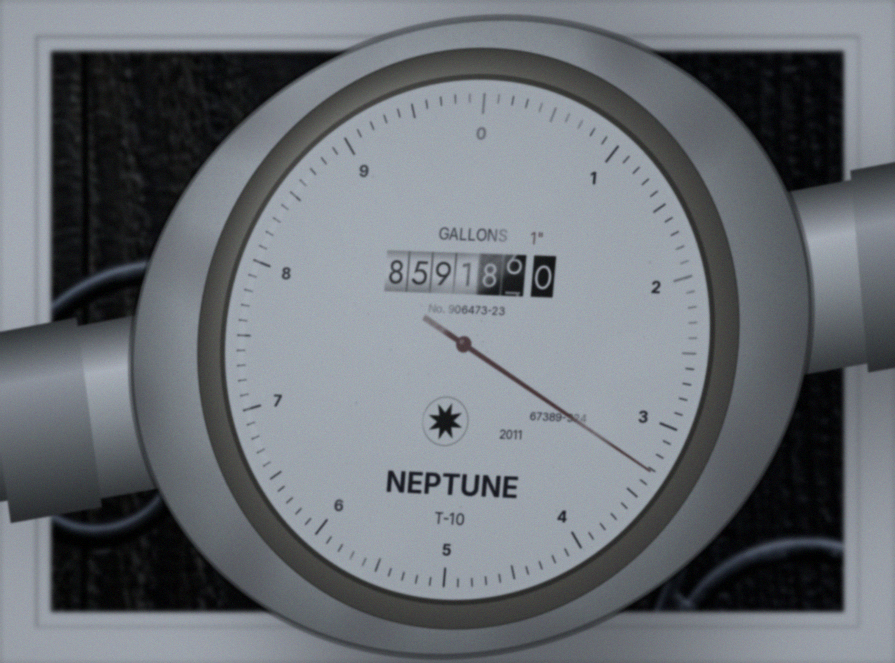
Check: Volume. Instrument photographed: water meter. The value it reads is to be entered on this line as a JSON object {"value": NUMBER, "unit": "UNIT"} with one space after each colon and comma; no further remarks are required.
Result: {"value": 8591863.3, "unit": "gal"}
